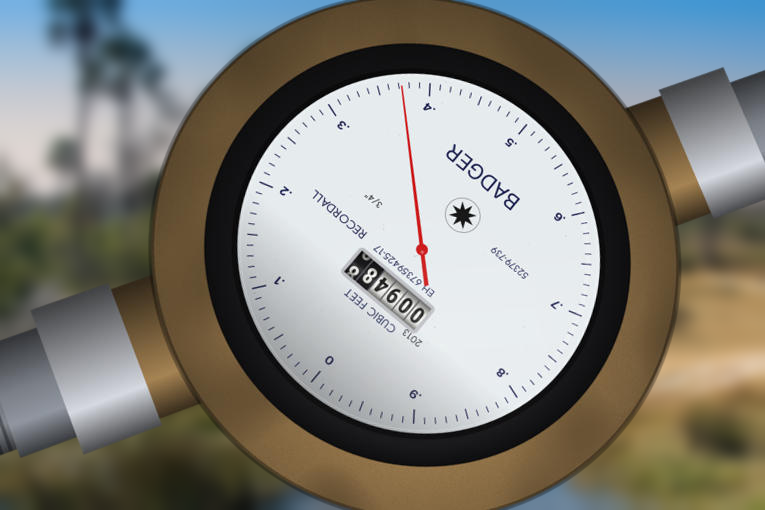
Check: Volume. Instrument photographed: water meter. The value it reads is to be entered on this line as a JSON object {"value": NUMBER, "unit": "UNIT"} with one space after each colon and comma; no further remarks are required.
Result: {"value": 9488.37, "unit": "ft³"}
